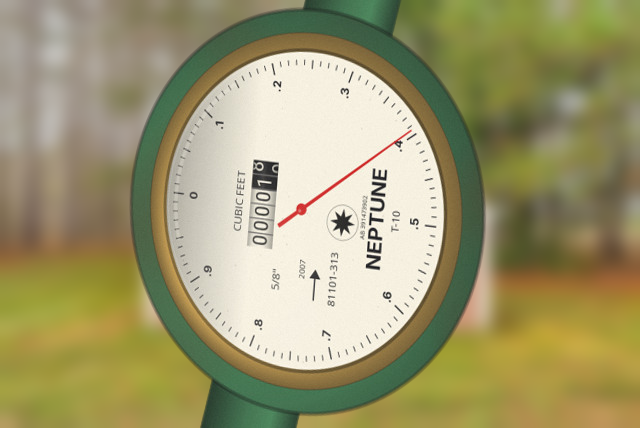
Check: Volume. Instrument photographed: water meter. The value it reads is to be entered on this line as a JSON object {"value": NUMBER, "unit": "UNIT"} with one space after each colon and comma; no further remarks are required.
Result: {"value": 18.39, "unit": "ft³"}
